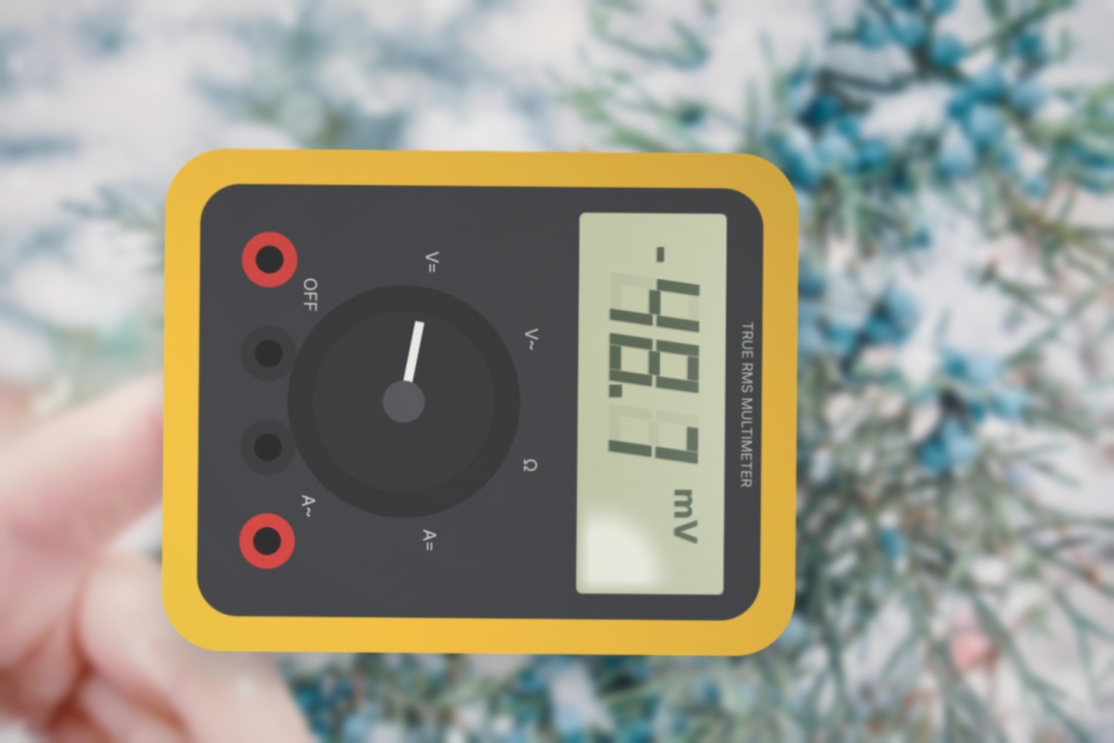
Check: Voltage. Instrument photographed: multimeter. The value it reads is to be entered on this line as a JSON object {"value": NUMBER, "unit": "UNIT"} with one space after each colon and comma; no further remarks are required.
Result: {"value": -48.7, "unit": "mV"}
